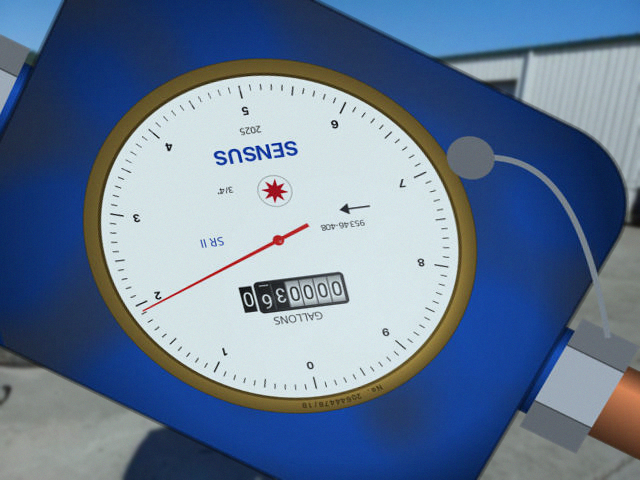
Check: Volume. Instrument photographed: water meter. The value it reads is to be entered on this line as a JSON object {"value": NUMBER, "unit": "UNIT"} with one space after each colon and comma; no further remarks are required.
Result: {"value": 361.9, "unit": "gal"}
